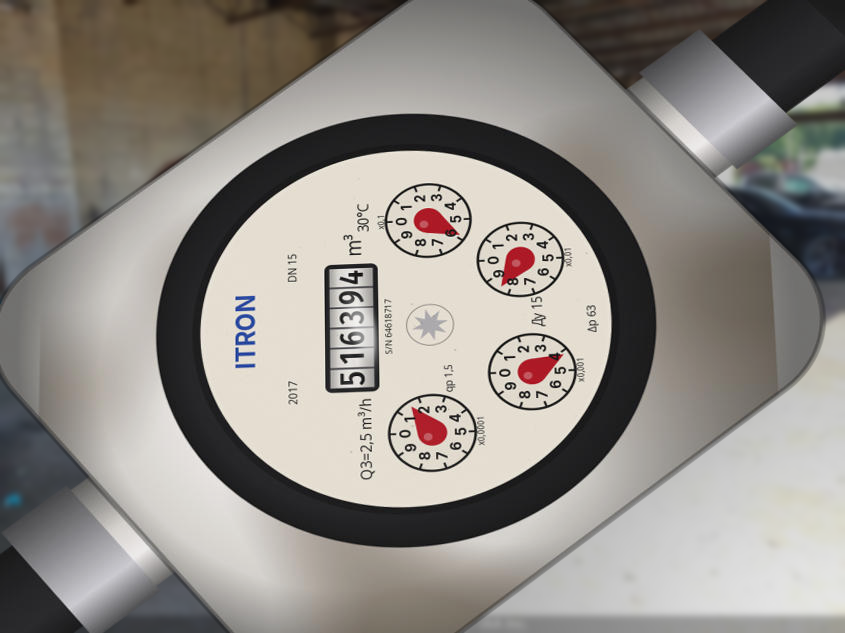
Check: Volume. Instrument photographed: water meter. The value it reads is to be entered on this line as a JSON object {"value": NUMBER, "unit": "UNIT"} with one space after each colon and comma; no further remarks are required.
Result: {"value": 516394.5841, "unit": "m³"}
